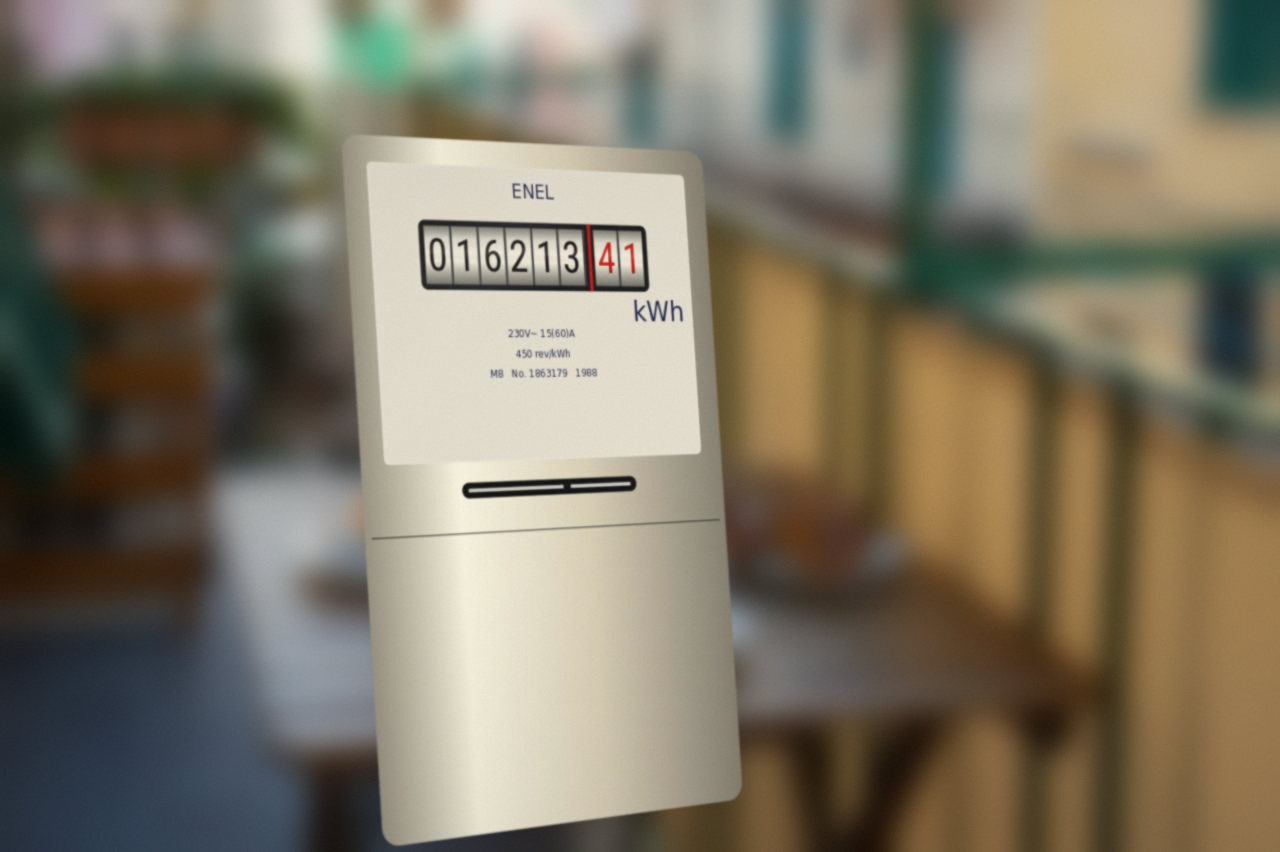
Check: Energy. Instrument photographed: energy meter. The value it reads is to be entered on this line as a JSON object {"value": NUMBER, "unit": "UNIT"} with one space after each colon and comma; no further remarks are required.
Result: {"value": 16213.41, "unit": "kWh"}
